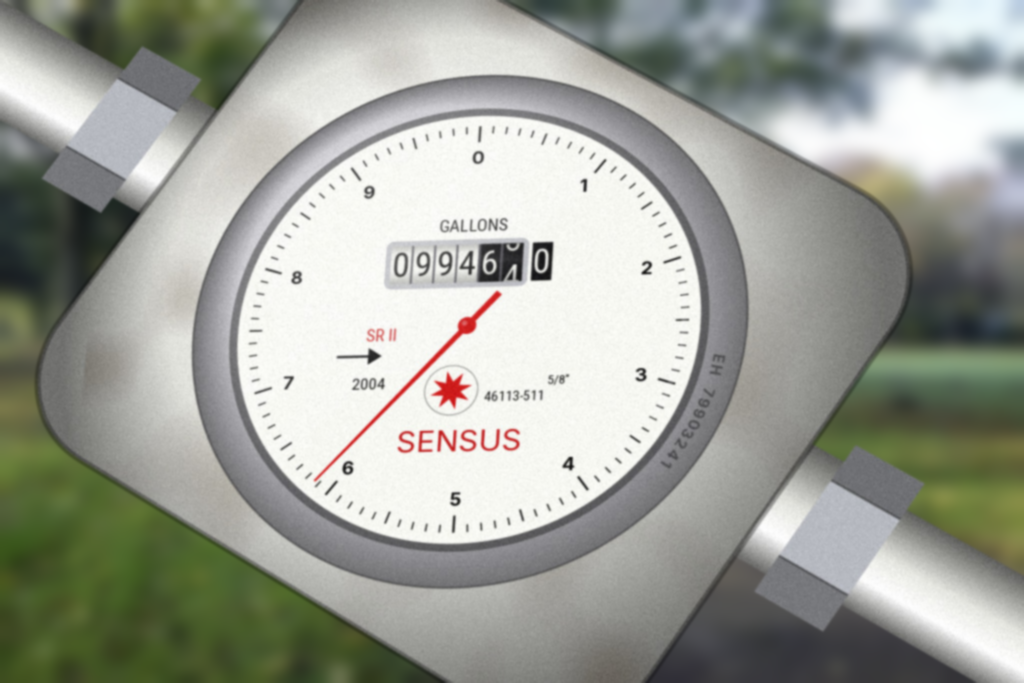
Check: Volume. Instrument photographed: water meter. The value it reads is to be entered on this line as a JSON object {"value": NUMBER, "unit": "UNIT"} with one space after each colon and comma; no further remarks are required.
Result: {"value": 994636.1, "unit": "gal"}
